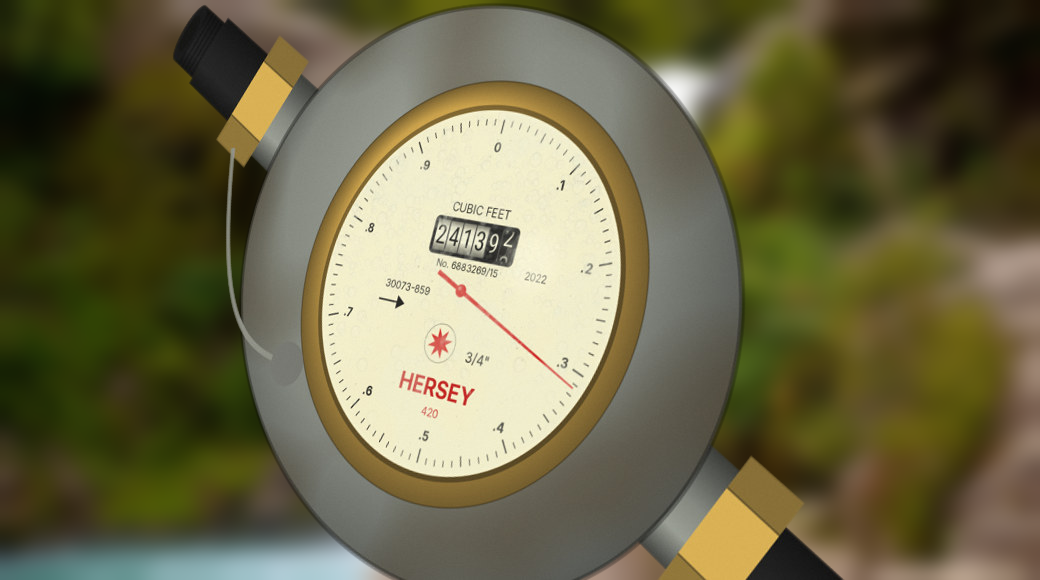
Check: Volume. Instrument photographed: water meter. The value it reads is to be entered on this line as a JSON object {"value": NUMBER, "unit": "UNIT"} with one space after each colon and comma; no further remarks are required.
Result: {"value": 241392.31, "unit": "ft³"}
